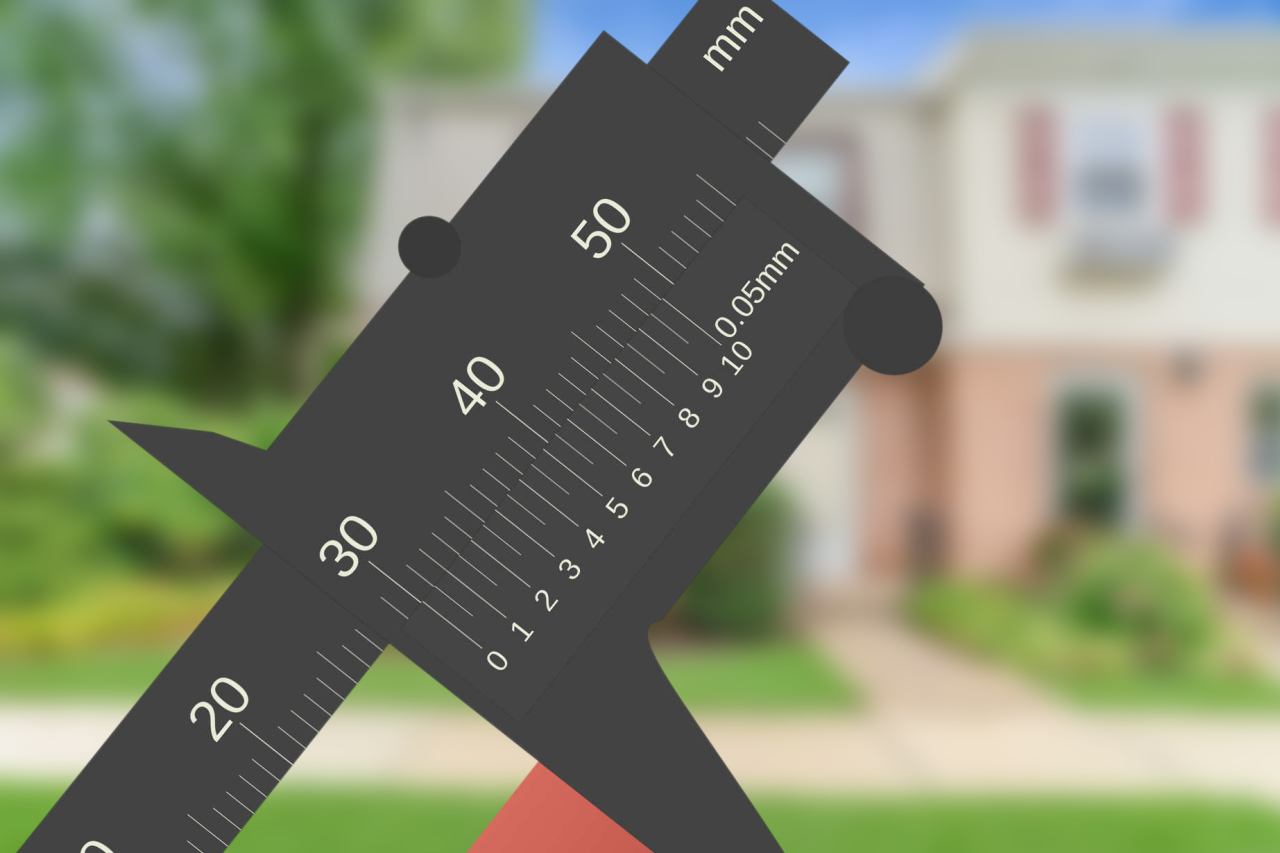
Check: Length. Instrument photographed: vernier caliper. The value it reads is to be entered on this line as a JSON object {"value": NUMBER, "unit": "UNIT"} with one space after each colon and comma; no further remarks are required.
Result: {"value": 30.1, "unit": "mm"}
